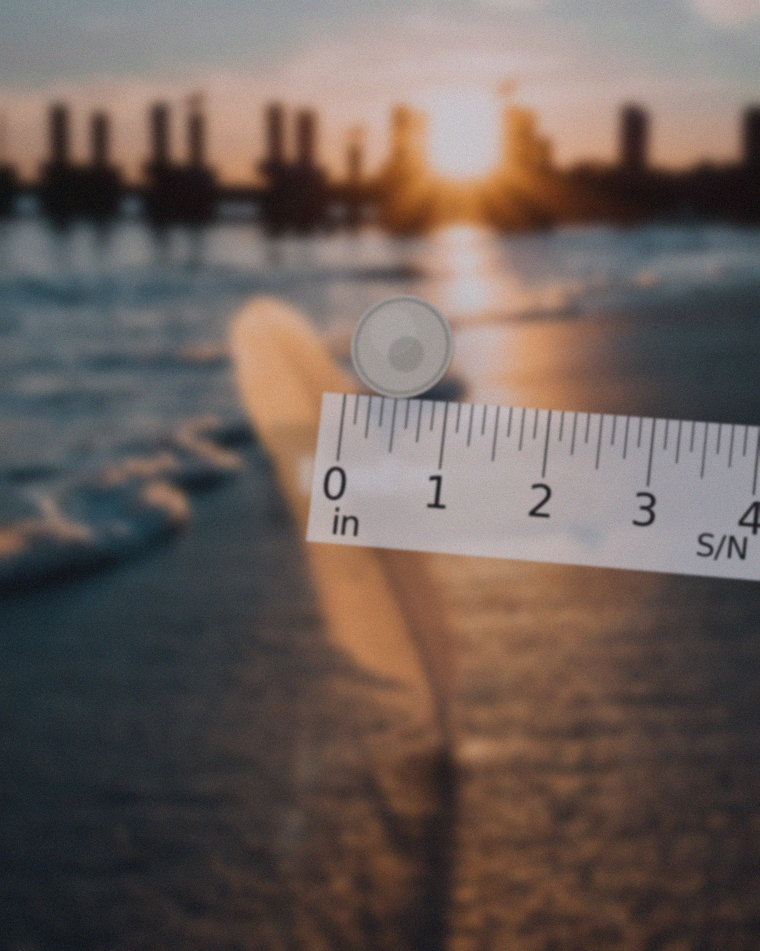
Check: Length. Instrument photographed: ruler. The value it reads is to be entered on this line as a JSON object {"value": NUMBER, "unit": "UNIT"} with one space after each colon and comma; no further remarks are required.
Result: {"value": 1, "unit": "in"}
